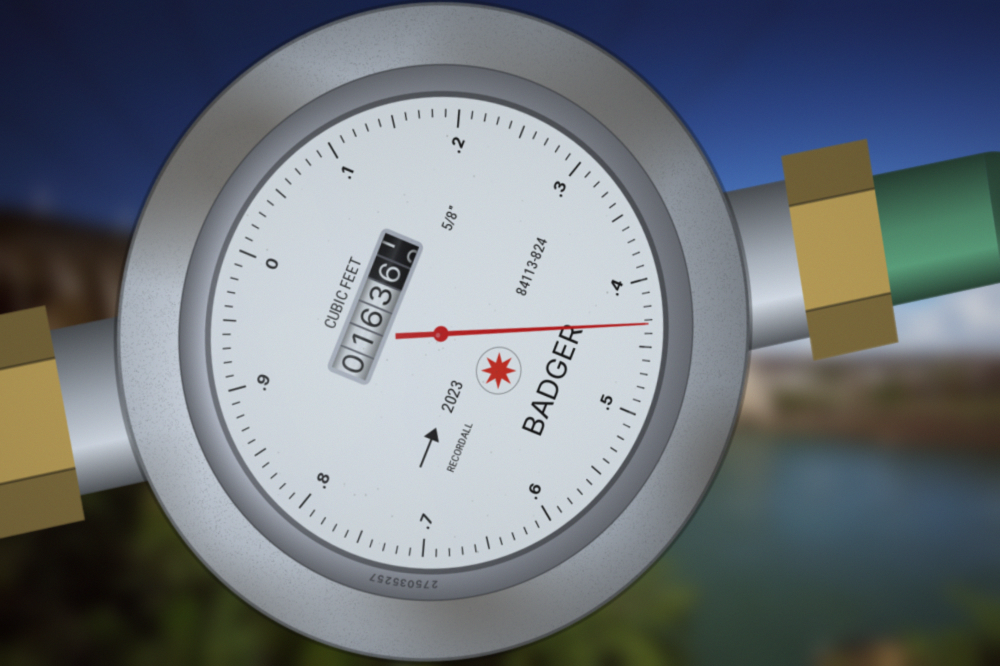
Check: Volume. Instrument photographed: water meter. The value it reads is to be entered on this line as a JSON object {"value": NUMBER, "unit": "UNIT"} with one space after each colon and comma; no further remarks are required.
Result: {"value": 16361.43, "unit": "ft³"}
